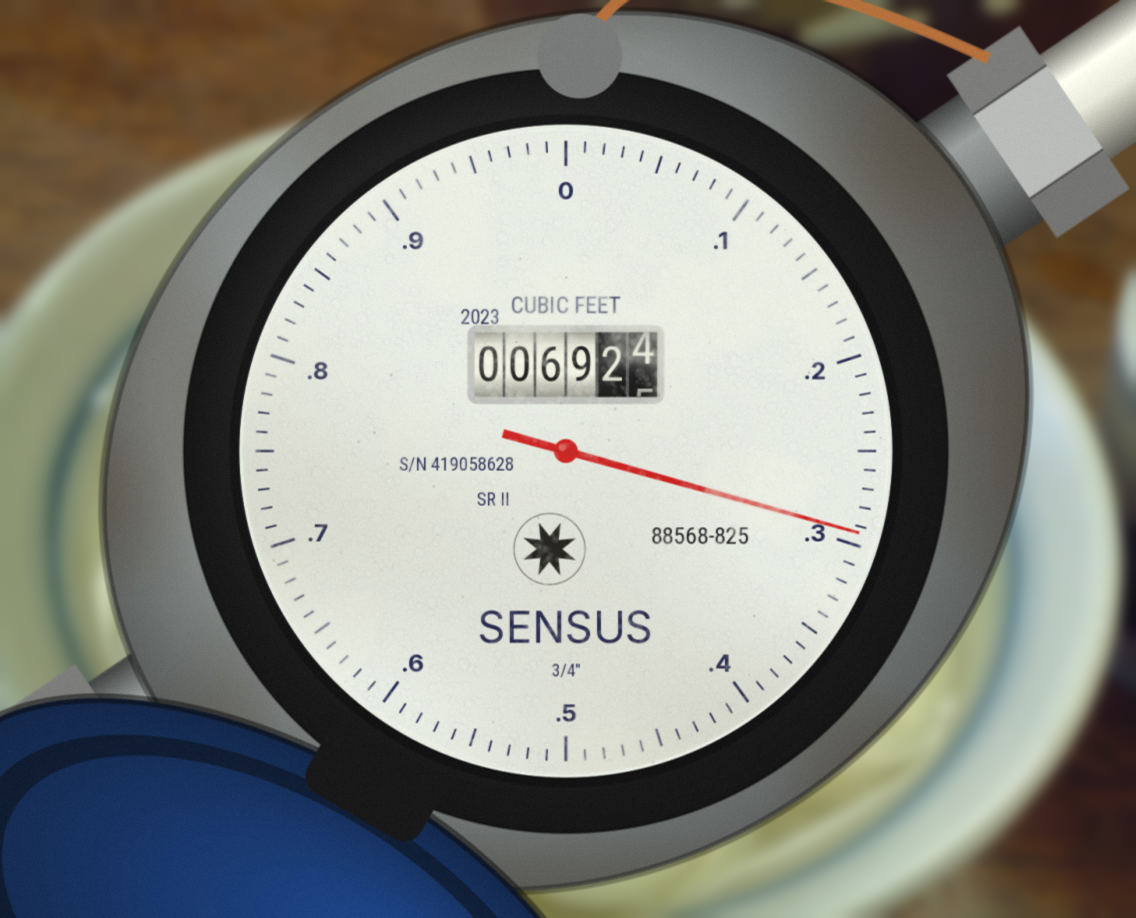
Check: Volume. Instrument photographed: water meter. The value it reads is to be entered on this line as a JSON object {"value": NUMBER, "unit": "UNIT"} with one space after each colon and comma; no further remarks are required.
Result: {"value": 6924.29, "unit": "ft³"}
